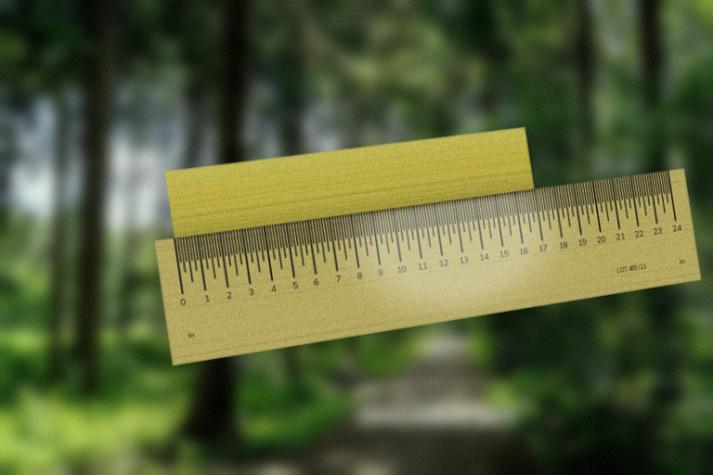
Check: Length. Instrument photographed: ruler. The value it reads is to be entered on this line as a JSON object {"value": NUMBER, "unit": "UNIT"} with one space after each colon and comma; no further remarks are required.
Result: {"value": 17, "unit": "in"}
